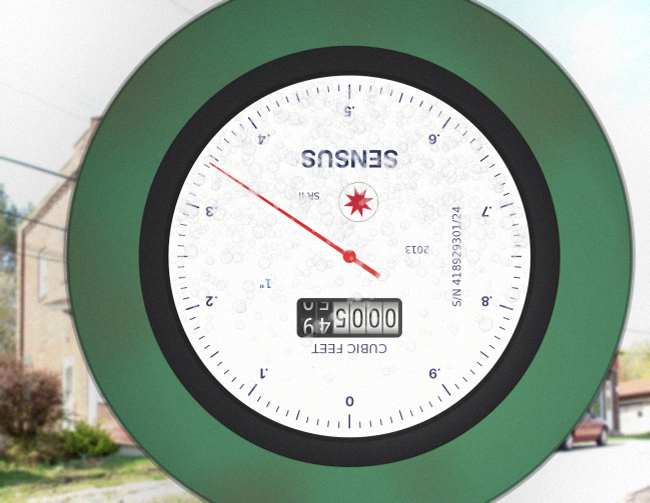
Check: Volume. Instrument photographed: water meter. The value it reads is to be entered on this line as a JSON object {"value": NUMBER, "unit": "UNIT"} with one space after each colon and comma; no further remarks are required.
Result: {"value": 549.34, "unit": "ft³"}
